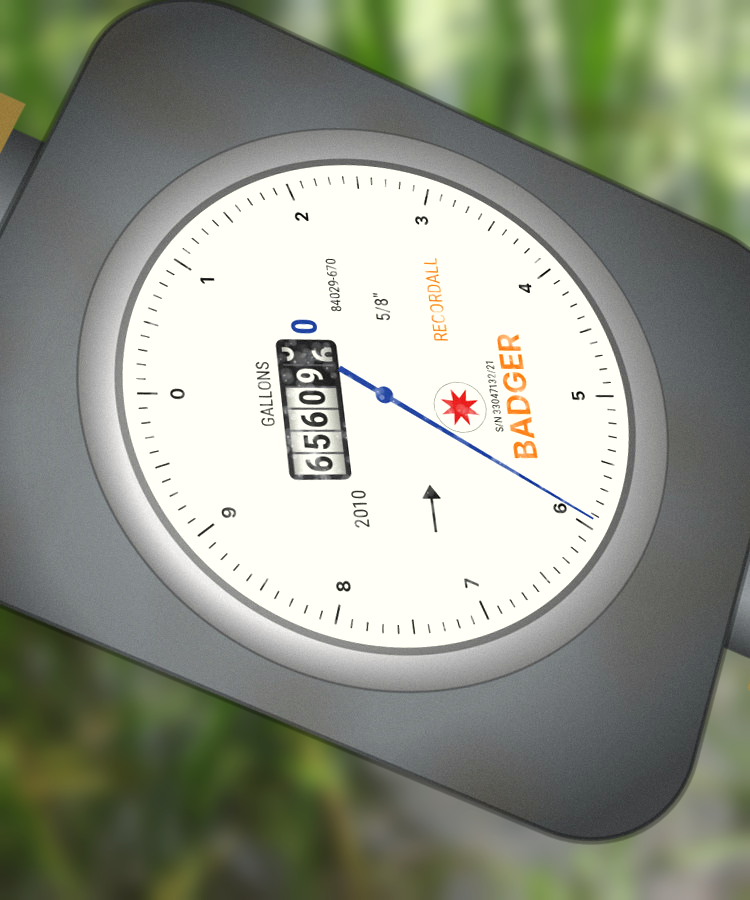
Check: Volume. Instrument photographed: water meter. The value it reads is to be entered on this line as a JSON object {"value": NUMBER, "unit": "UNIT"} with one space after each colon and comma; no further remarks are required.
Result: {"value": 6560955.9, "unit": "gal"}
